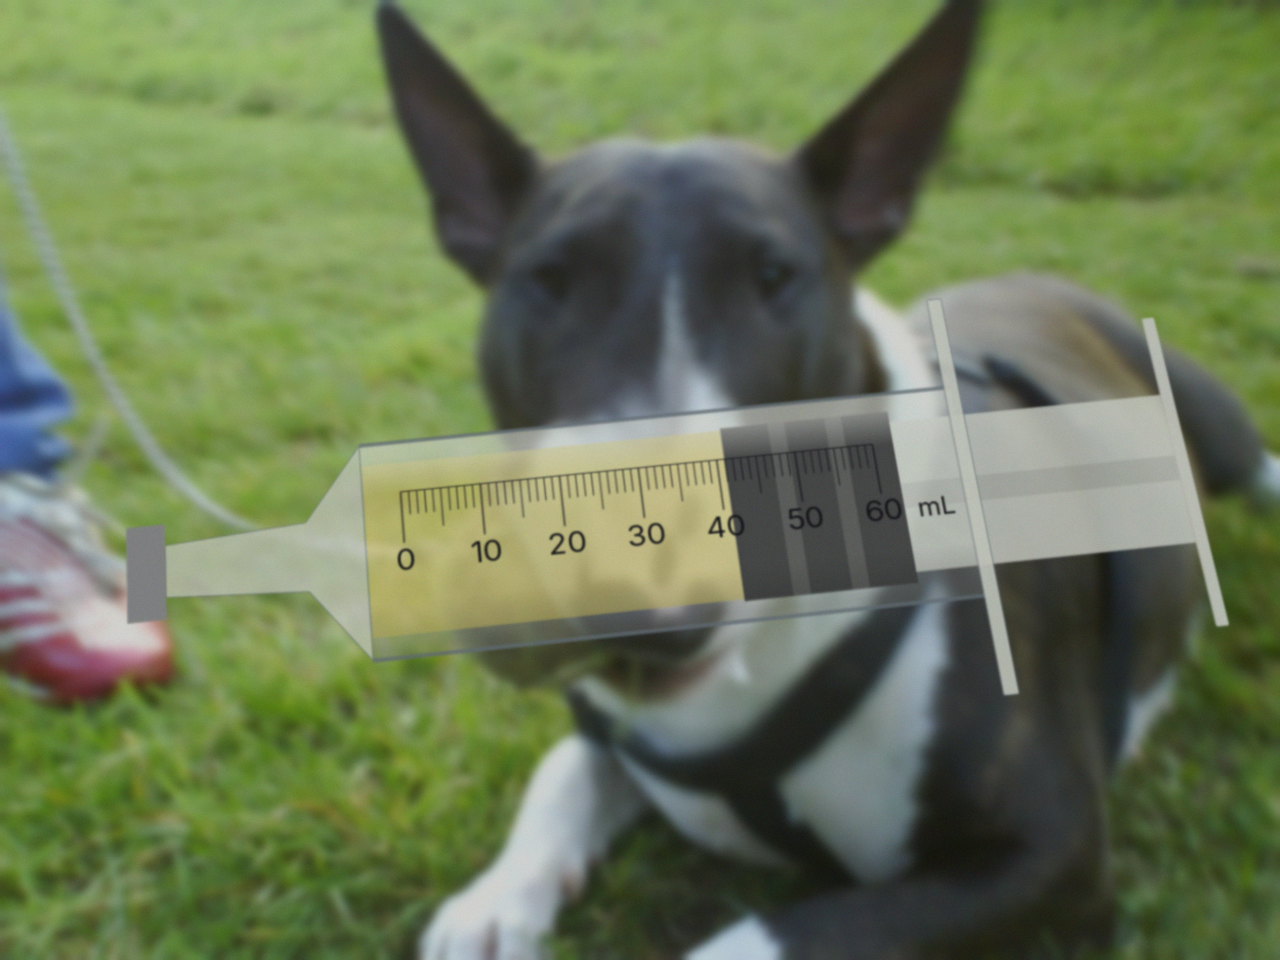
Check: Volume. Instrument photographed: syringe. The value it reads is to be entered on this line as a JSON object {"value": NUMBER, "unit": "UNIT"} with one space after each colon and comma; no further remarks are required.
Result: {"value": 41, "unit": "mL"}
